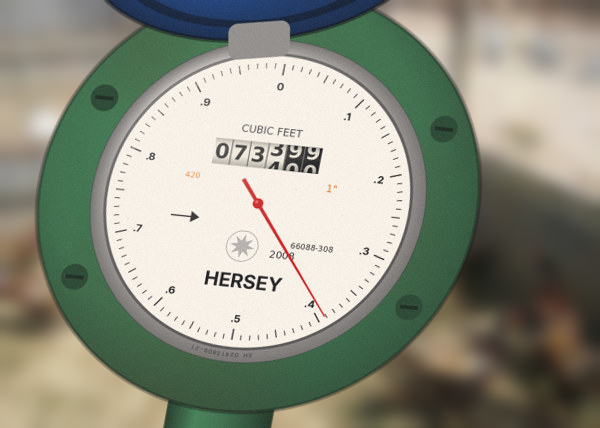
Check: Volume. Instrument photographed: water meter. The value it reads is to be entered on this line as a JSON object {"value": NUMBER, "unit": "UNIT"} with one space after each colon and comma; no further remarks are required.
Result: {"value": 73399.39, "unit": "ft³"}
